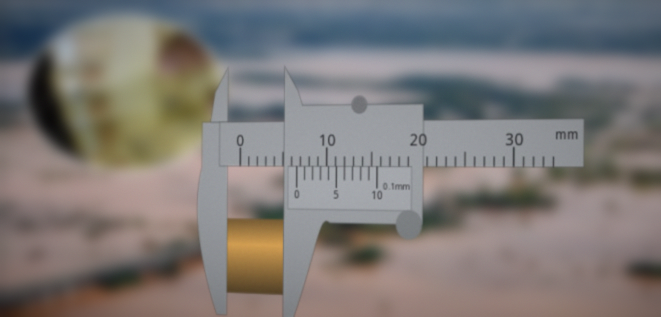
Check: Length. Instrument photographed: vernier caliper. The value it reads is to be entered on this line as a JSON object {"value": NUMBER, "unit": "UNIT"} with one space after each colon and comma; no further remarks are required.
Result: {"value": 6.6, "unit": "mm"}
